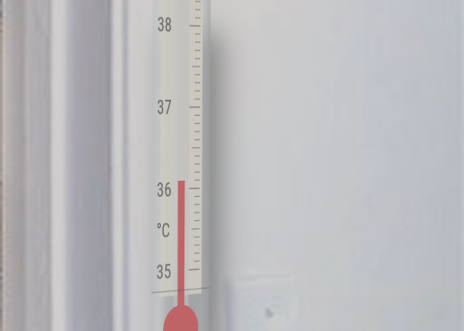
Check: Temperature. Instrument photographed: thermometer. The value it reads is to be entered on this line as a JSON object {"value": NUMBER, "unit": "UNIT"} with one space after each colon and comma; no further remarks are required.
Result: {"value": 36.1, "unit": "°C"}
